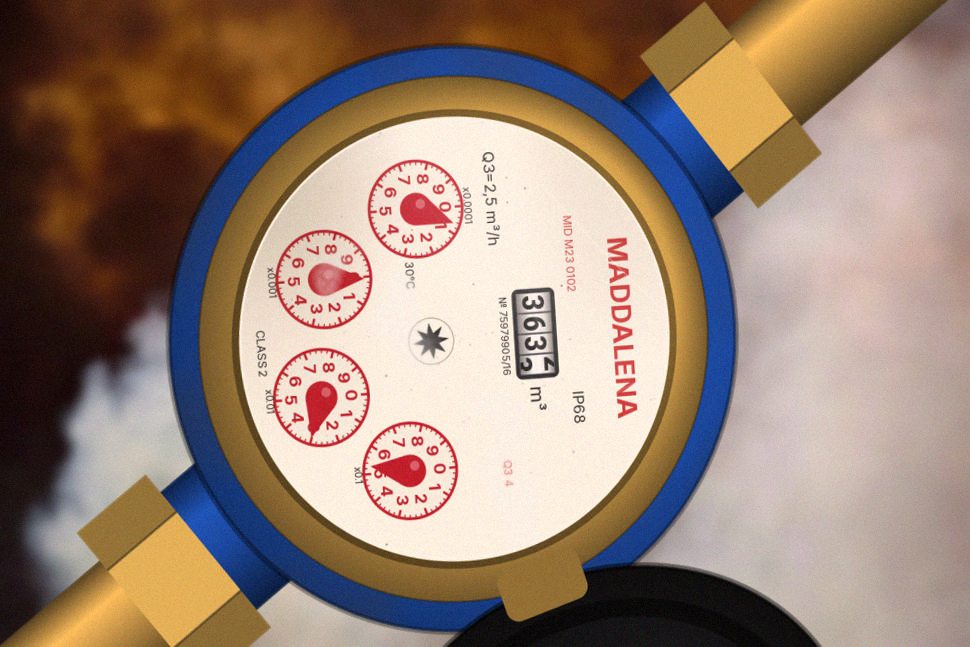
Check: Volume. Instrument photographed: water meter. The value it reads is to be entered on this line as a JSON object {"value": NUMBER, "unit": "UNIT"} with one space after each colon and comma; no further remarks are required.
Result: {"value": 3632.5300, "unit": "m³"}
